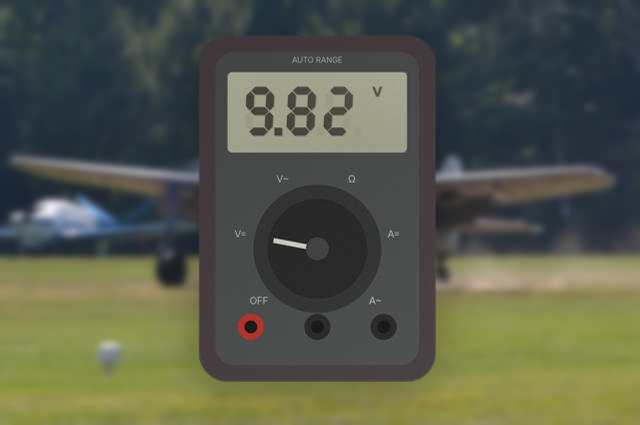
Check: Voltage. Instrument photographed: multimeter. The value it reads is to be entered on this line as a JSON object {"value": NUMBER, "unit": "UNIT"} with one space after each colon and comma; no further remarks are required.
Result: {"value": 9.82, "unit": "V"}
